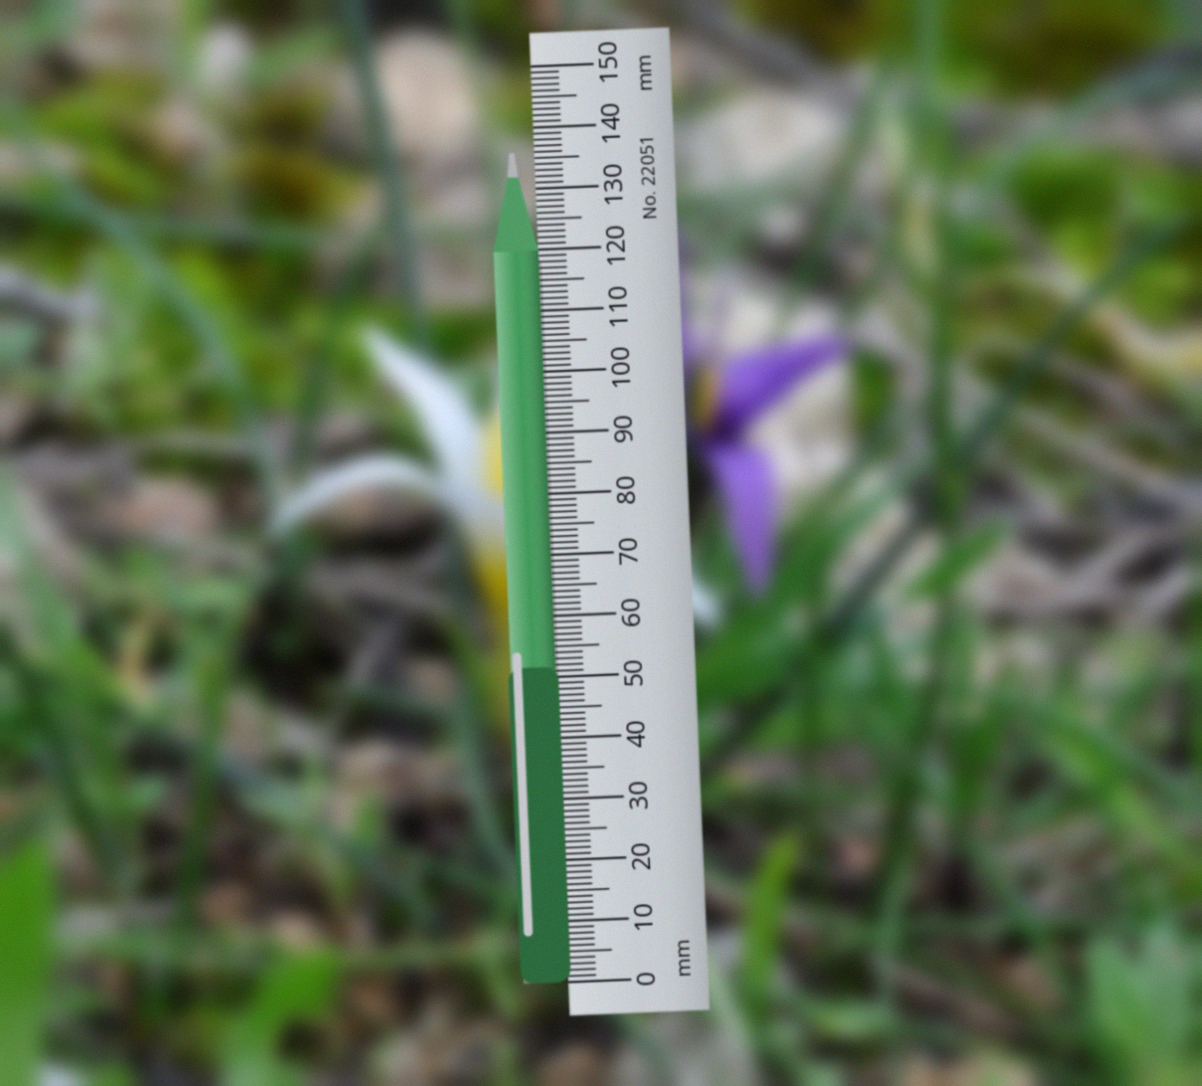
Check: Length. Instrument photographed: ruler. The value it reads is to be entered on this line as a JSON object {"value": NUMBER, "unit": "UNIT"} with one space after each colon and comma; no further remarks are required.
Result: {"value": 136, "unit": "mm"}
